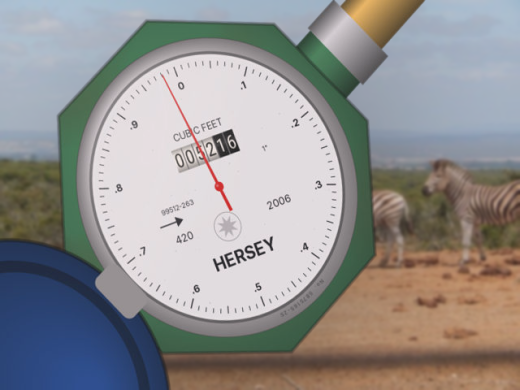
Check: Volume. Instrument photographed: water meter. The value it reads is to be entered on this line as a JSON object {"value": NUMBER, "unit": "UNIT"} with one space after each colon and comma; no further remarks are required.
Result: {"value": 5215.98, "unit": "ft³"}
